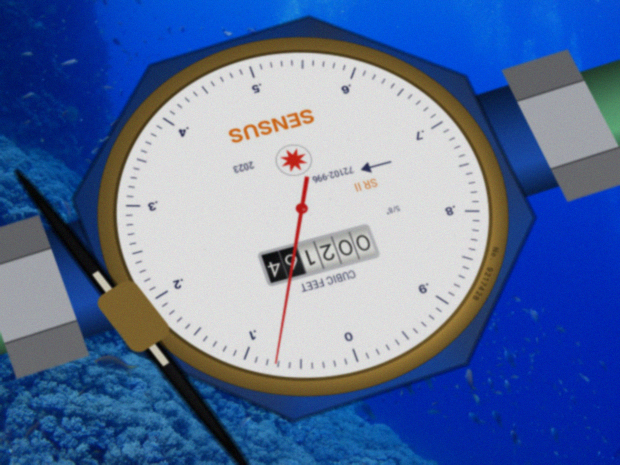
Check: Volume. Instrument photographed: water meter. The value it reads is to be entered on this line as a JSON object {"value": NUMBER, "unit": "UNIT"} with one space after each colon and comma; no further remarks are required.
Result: {"value": 2164.07, "unit": "ft³"}
